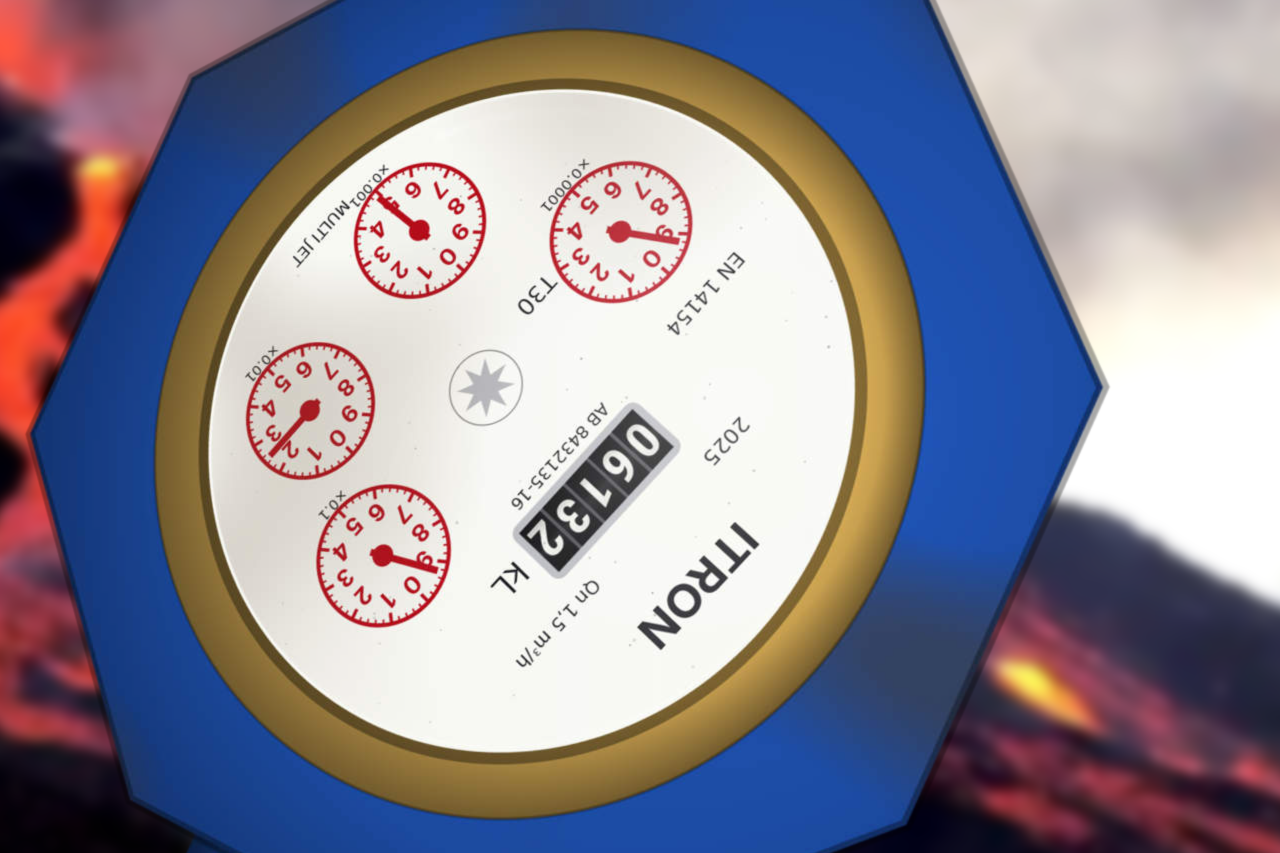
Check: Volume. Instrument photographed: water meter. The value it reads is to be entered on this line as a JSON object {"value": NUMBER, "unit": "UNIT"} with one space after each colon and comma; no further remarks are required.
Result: {"value": 6131.9249, "unit": "kL"}
